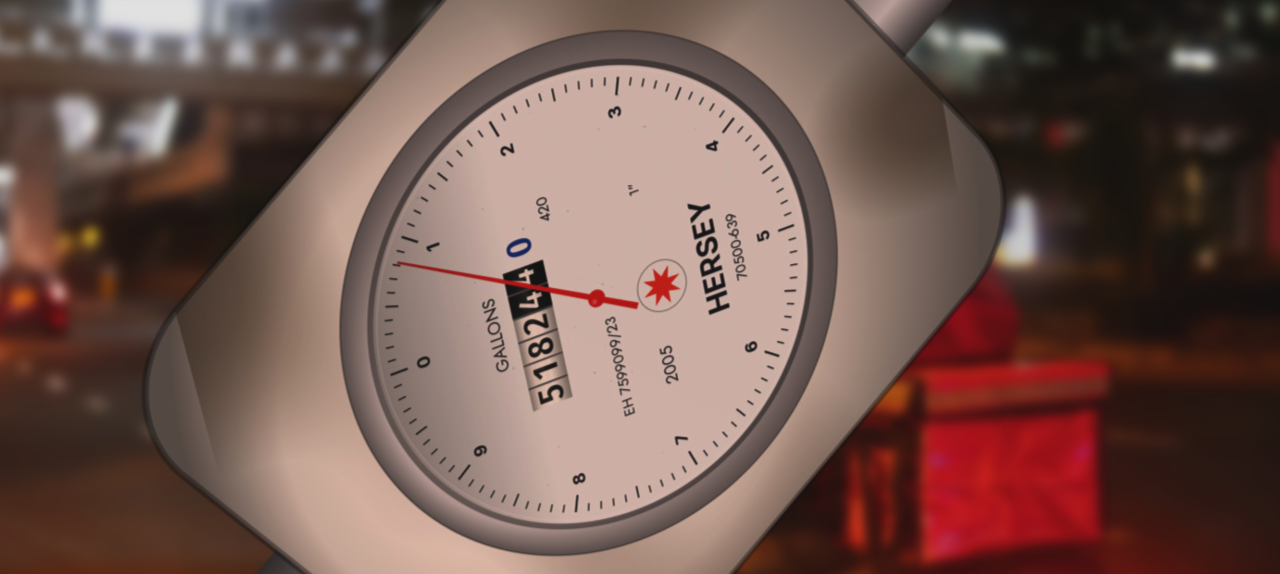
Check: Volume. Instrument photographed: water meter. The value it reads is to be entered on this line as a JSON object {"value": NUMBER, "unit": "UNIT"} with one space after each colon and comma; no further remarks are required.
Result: {"value": 5182440.8, "unit": "gal"}
